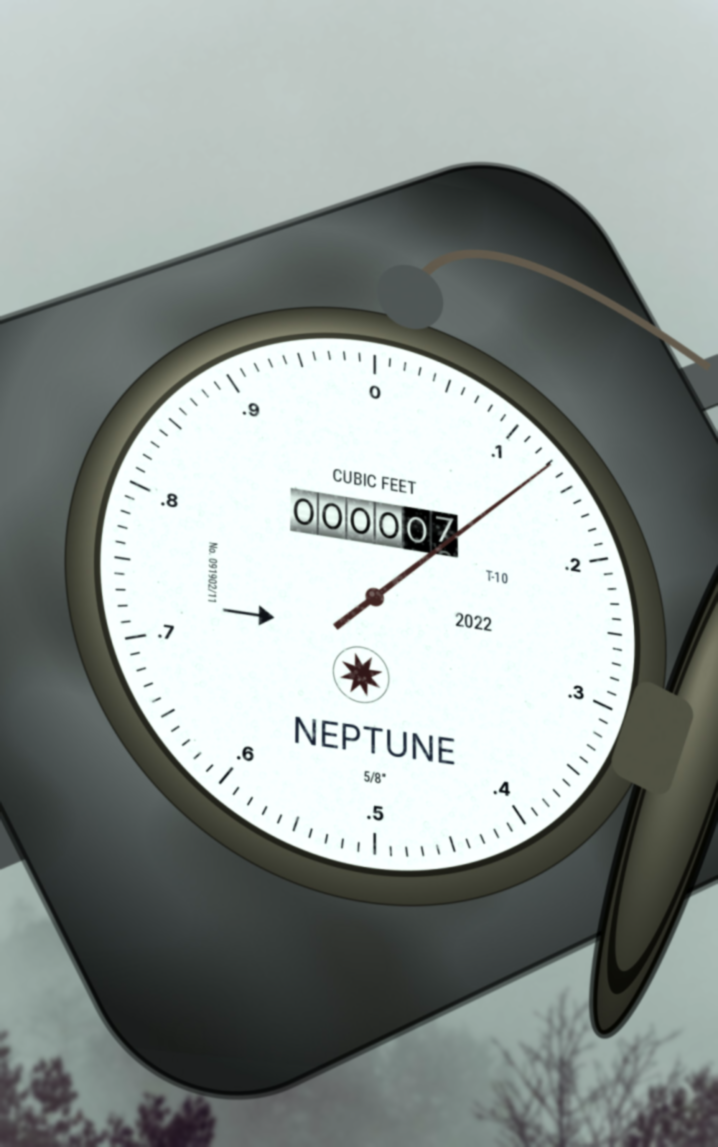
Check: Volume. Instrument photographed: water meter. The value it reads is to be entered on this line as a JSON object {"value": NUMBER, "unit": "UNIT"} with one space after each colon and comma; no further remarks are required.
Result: {"value": 7.13, "unit": "ft³"}
